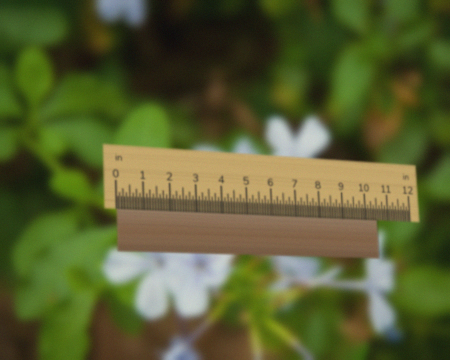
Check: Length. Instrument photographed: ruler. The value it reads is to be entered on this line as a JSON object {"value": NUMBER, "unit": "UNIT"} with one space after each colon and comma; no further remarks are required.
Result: {"value": 10.5, "unit": "in"}
